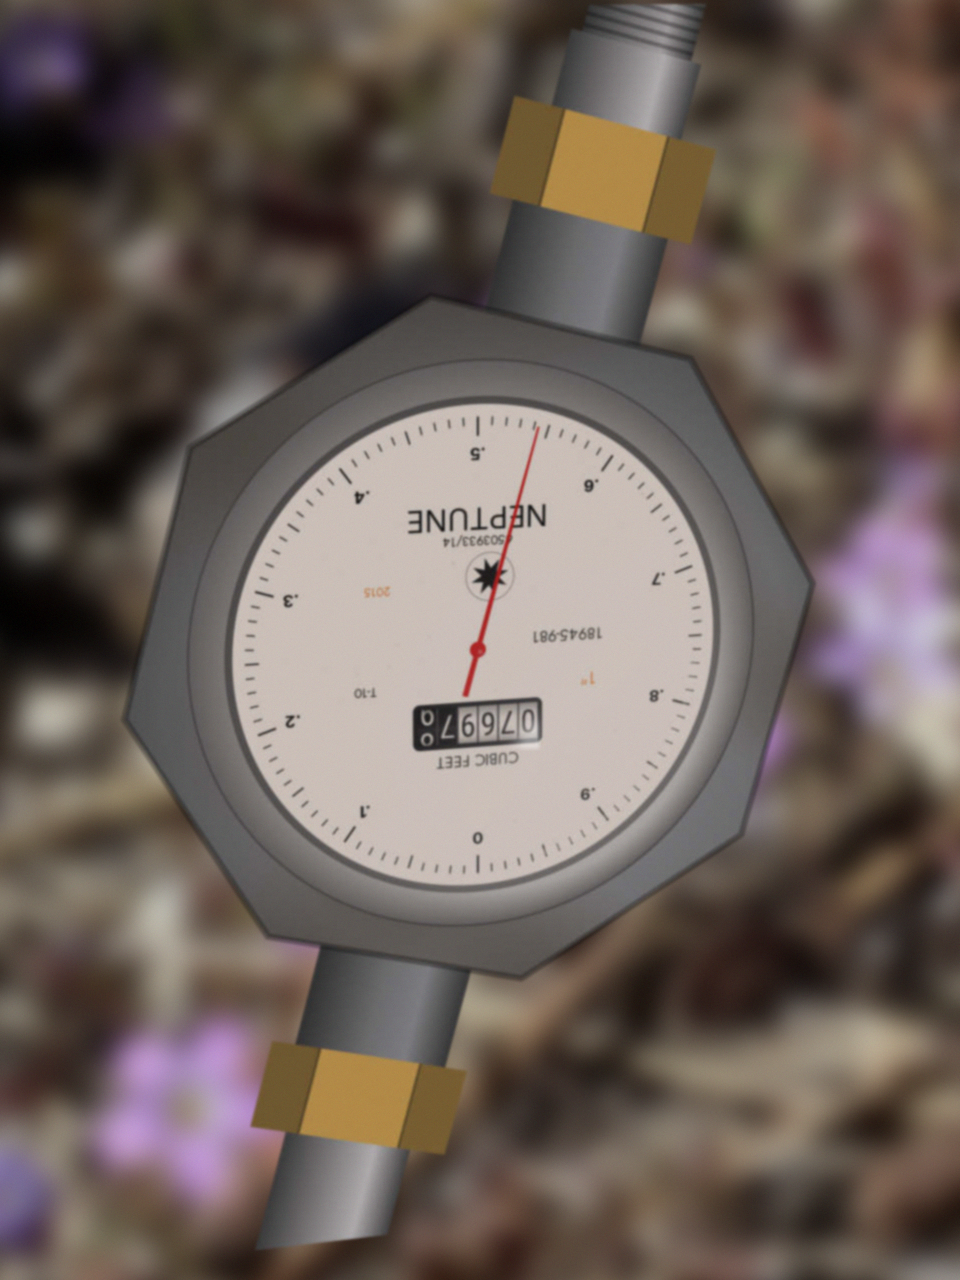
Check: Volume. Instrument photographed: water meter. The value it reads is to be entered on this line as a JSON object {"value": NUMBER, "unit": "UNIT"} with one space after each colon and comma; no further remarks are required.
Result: {"value": 76978.54, "unit": "ft³"}
